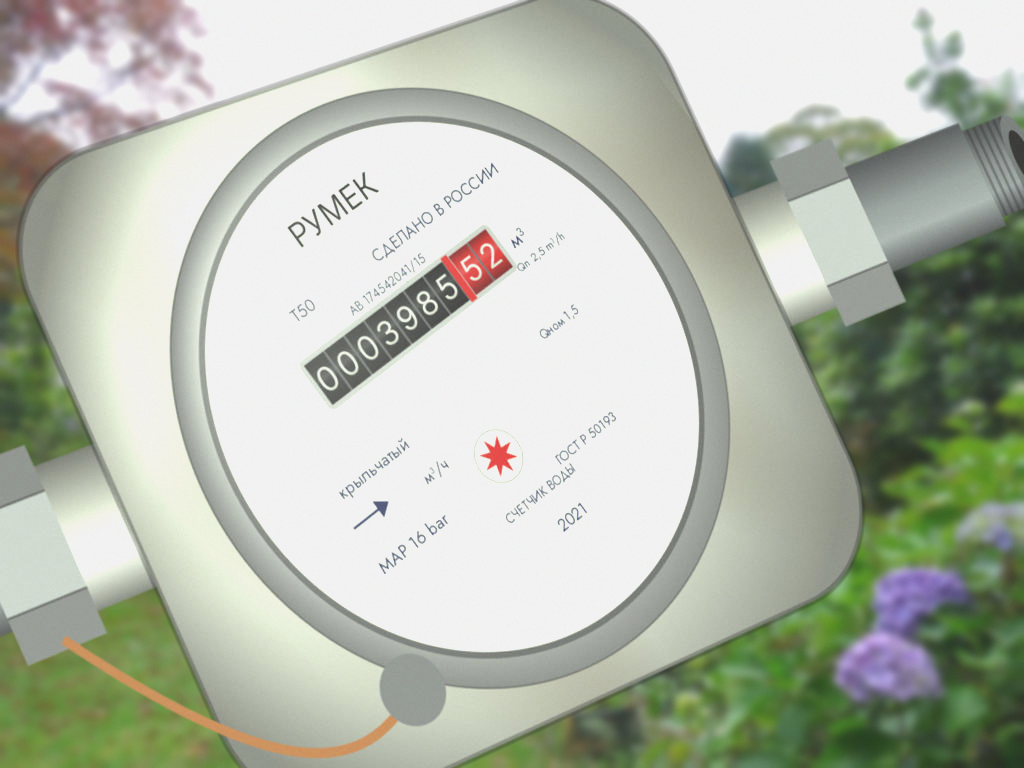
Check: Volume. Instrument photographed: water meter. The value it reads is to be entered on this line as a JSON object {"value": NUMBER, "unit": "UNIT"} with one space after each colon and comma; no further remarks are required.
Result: {"value": 3985.52, "unit": "m³"}
